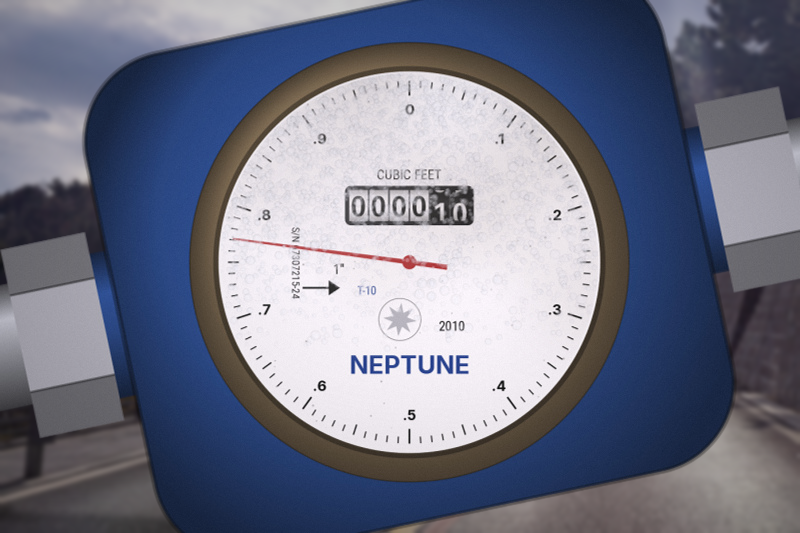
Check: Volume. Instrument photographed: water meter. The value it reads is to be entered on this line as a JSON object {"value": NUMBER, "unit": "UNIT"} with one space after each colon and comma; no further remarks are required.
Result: {"value": 9.77, "unit": "ft³"}
